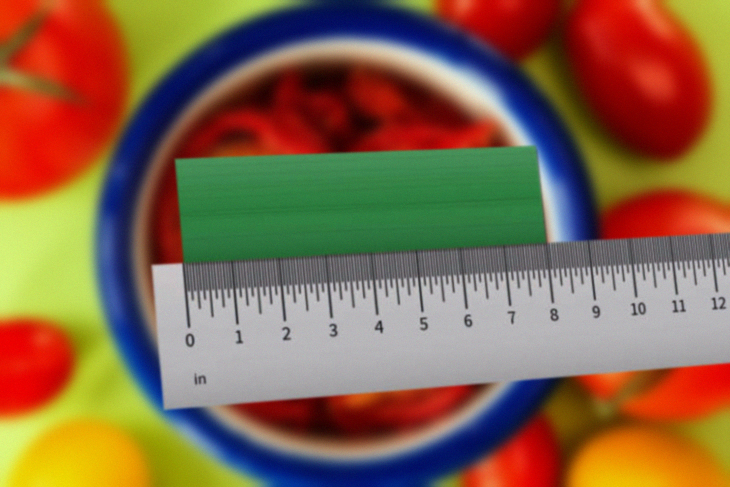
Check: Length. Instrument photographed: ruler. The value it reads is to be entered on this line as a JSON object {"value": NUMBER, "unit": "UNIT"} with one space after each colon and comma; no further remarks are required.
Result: {"value": 8, "unit": "in"}
